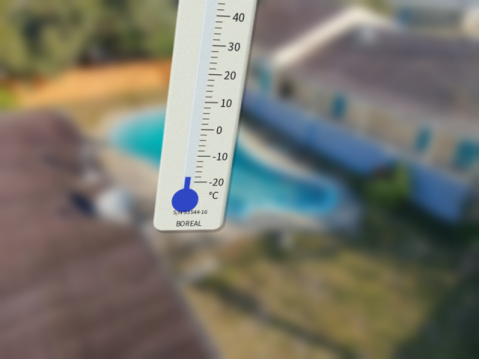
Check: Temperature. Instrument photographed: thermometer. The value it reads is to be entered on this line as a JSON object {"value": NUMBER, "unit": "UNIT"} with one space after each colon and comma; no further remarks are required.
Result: {"value": -18, "unit": "°C"}
